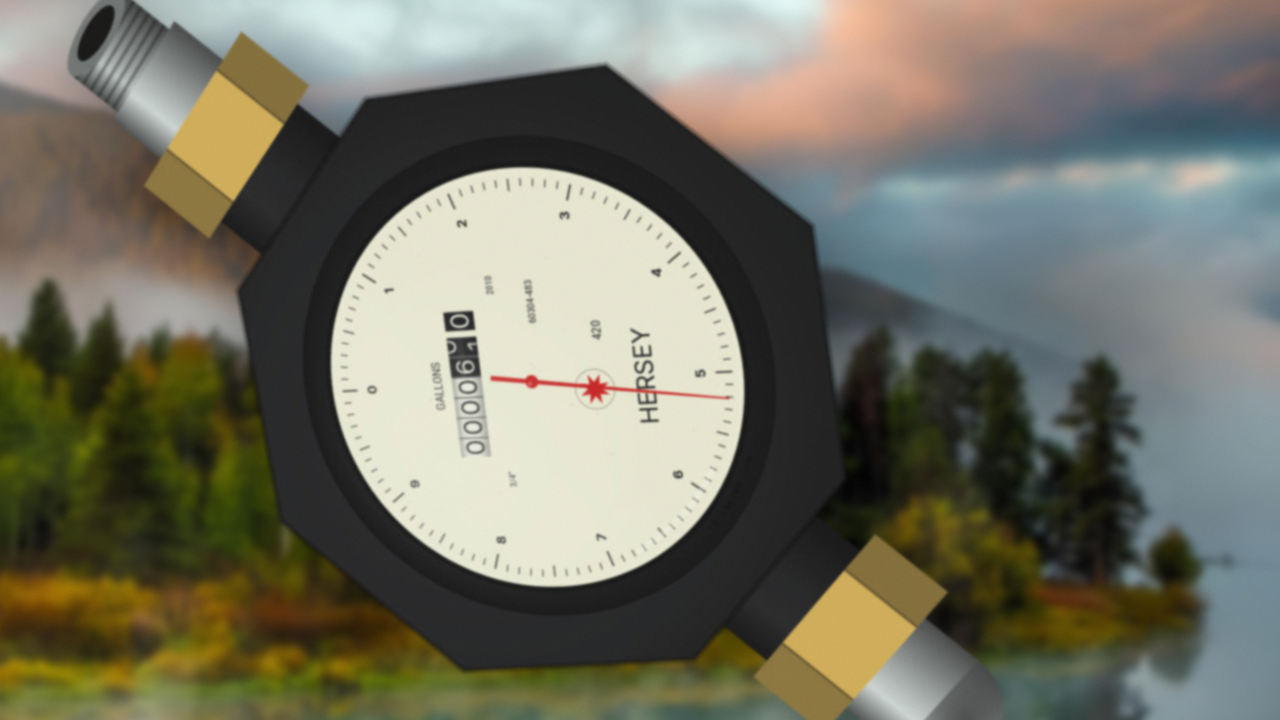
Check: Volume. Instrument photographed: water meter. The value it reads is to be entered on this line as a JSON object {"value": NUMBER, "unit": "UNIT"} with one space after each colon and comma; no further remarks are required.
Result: {"value": 605.2, "unit": "gal"}
